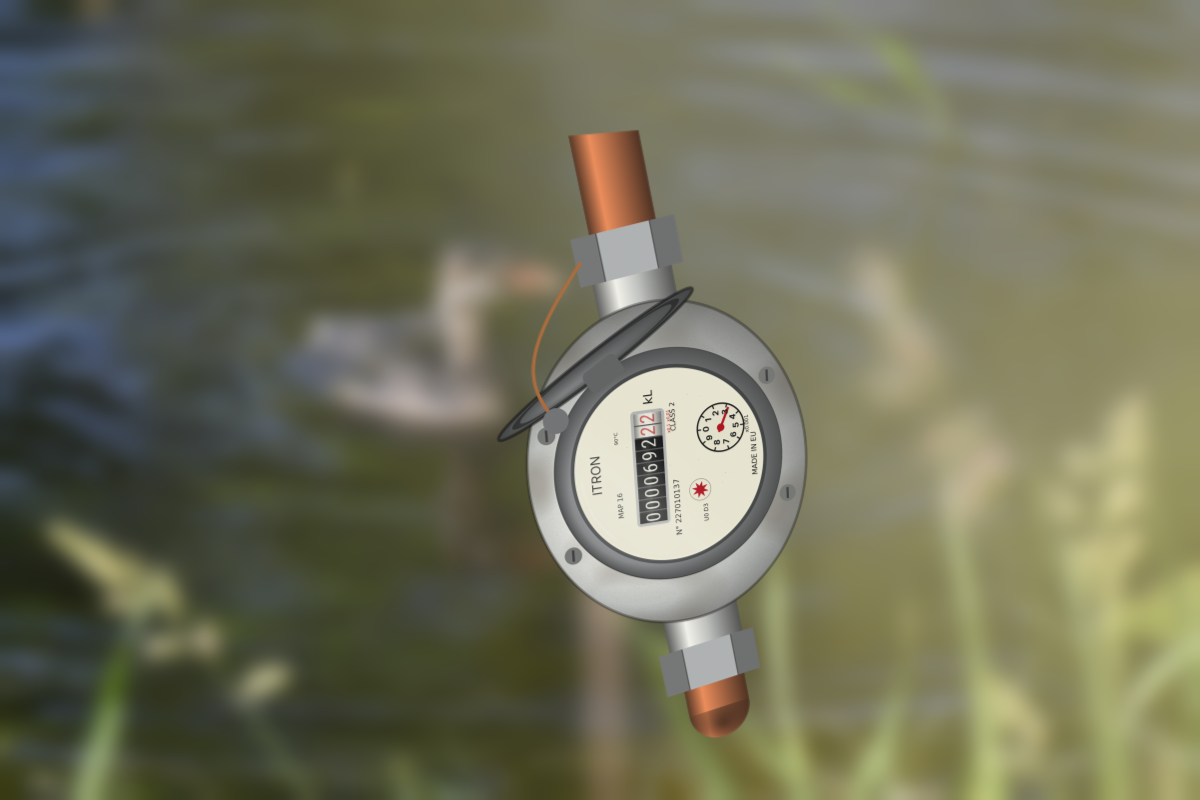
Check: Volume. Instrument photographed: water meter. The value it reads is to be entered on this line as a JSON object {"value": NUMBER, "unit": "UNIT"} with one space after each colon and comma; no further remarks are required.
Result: {"value": 692.223, "unit": "kL"}
